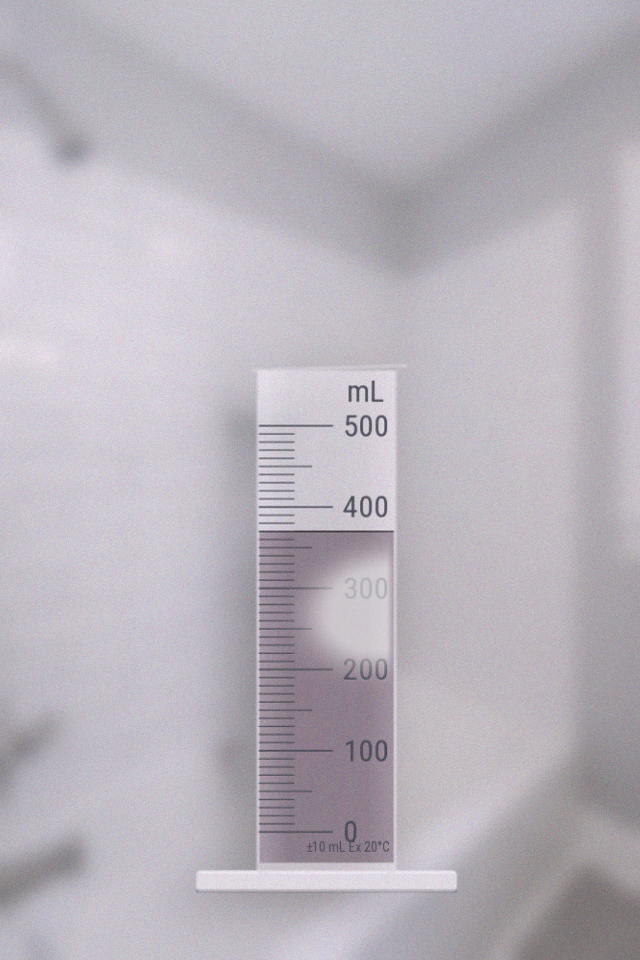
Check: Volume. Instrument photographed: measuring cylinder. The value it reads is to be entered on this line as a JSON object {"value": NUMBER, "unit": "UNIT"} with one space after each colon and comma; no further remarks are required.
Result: {"value": 370, "unit": "mL"}
